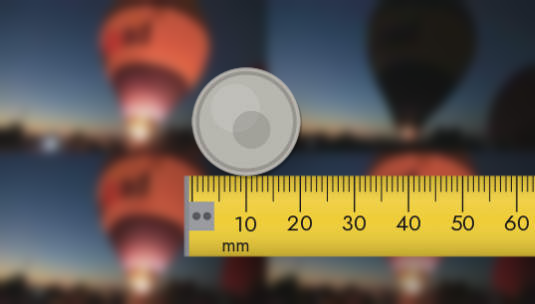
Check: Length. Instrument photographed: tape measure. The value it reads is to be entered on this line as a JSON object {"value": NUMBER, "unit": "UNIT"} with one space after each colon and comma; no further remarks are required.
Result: {"value": 20, "unit": "mm"}
